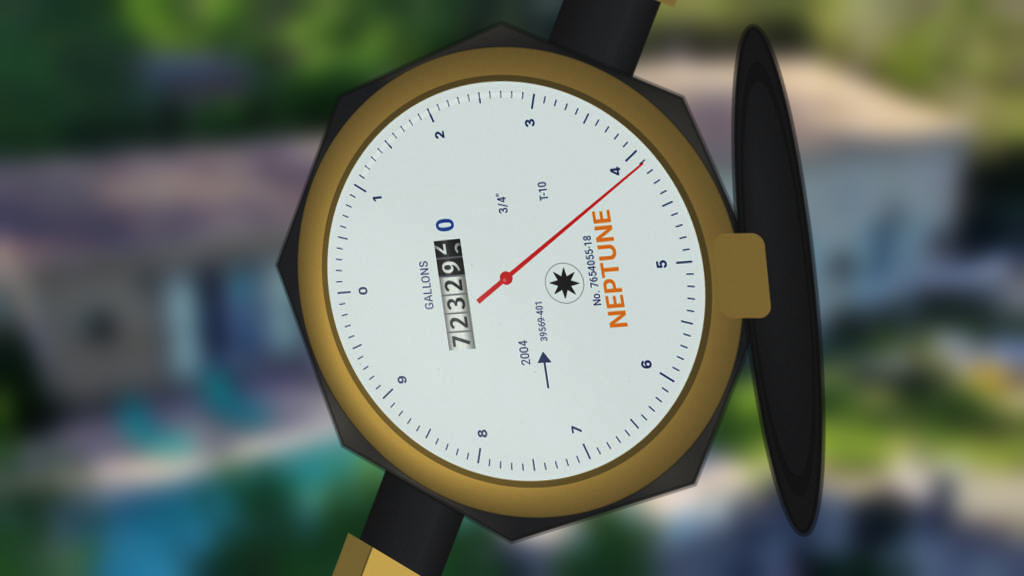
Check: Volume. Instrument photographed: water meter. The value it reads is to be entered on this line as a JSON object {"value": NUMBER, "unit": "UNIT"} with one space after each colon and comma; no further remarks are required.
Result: {"value": 7232924.1, "unit": "gal"}
